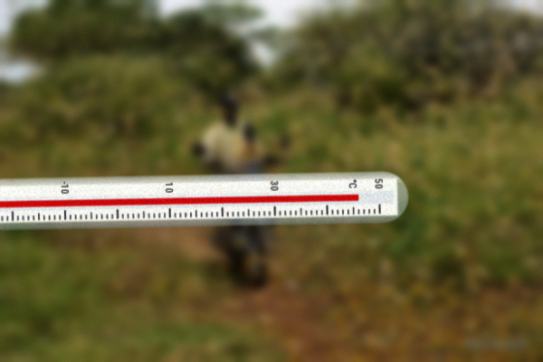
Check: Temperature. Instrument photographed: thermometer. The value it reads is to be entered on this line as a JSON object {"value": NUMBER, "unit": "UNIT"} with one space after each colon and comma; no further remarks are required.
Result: {"value": 46, "unit": "°C"}
